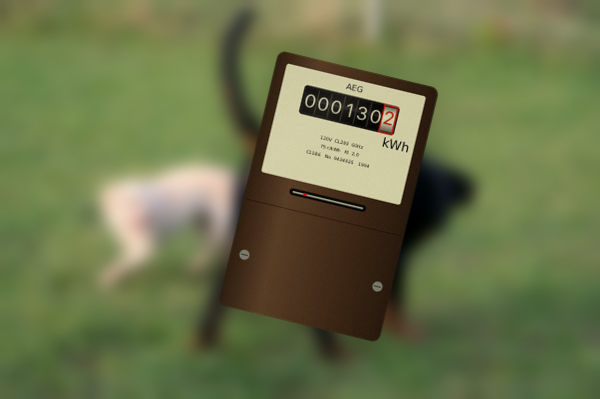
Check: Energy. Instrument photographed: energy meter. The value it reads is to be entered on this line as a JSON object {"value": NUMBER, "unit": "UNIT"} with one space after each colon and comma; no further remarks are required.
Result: {"value": 130.2, "unit": "kWh"}
